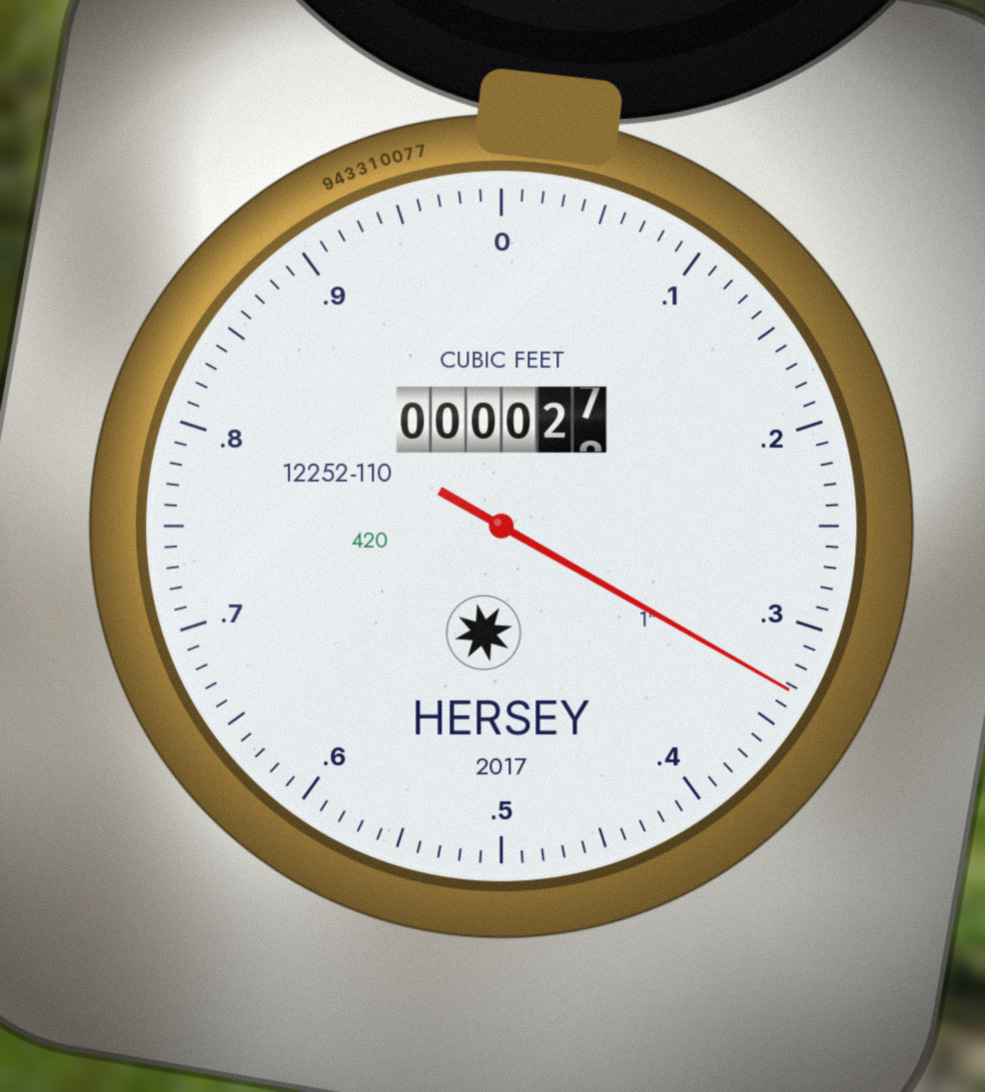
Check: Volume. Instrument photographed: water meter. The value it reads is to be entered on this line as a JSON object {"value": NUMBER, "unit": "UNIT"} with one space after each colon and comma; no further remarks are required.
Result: {"value": 27.33, "unit": "ft³"}
